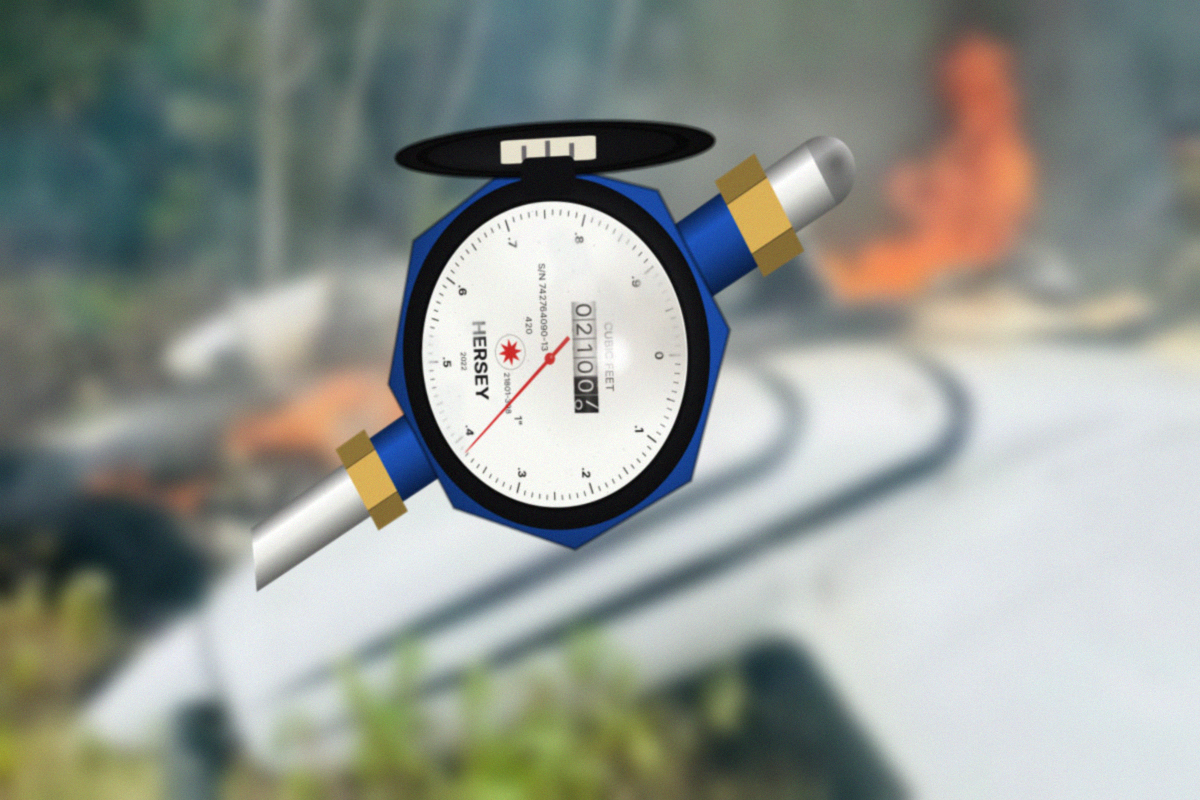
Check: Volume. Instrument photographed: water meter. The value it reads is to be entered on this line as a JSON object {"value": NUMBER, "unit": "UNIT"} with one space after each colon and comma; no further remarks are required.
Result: {"value": 21007.38, "unit": "ft³"}
